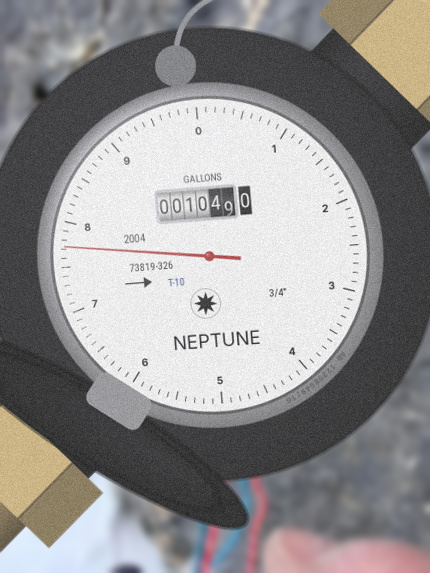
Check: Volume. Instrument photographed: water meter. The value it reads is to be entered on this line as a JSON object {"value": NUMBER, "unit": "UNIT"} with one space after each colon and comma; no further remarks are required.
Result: {"value": 10487.7, "unit": "gal"}
